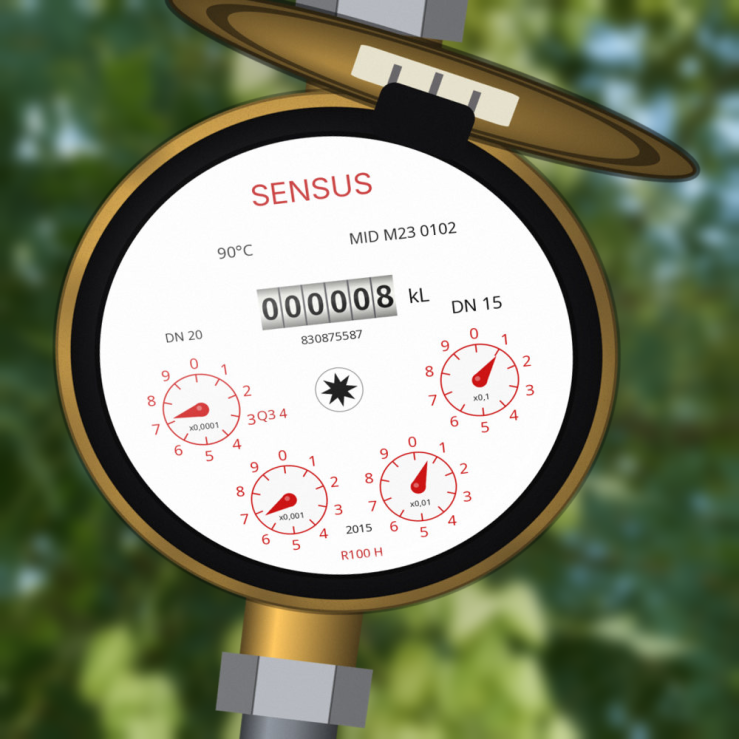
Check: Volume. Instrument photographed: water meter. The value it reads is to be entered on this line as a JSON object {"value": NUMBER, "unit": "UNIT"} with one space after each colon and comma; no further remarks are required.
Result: {"value": 8.1067, "unit": "kL"}
